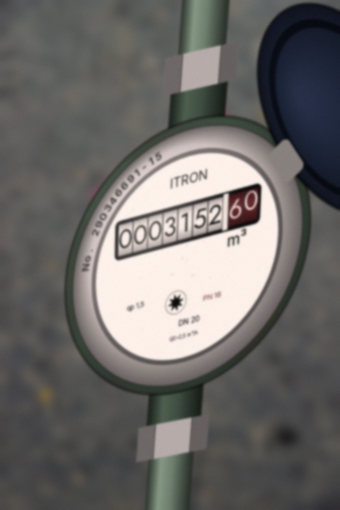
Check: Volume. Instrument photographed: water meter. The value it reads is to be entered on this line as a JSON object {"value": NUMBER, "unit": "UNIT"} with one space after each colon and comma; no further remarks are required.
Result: {"value": 3152.60, "unit": "m³"}
